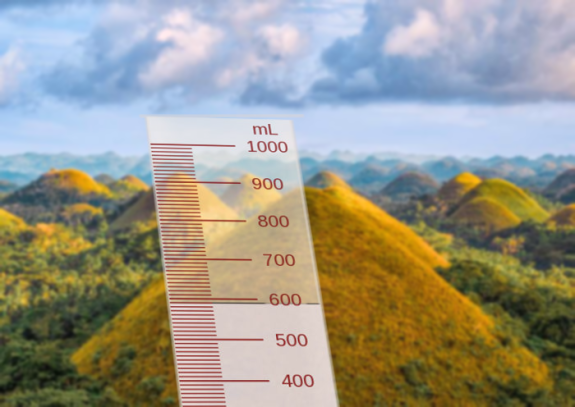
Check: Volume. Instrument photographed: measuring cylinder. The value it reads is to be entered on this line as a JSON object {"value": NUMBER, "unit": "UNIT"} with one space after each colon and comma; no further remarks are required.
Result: {"value": 590, "unit": "mL"}
